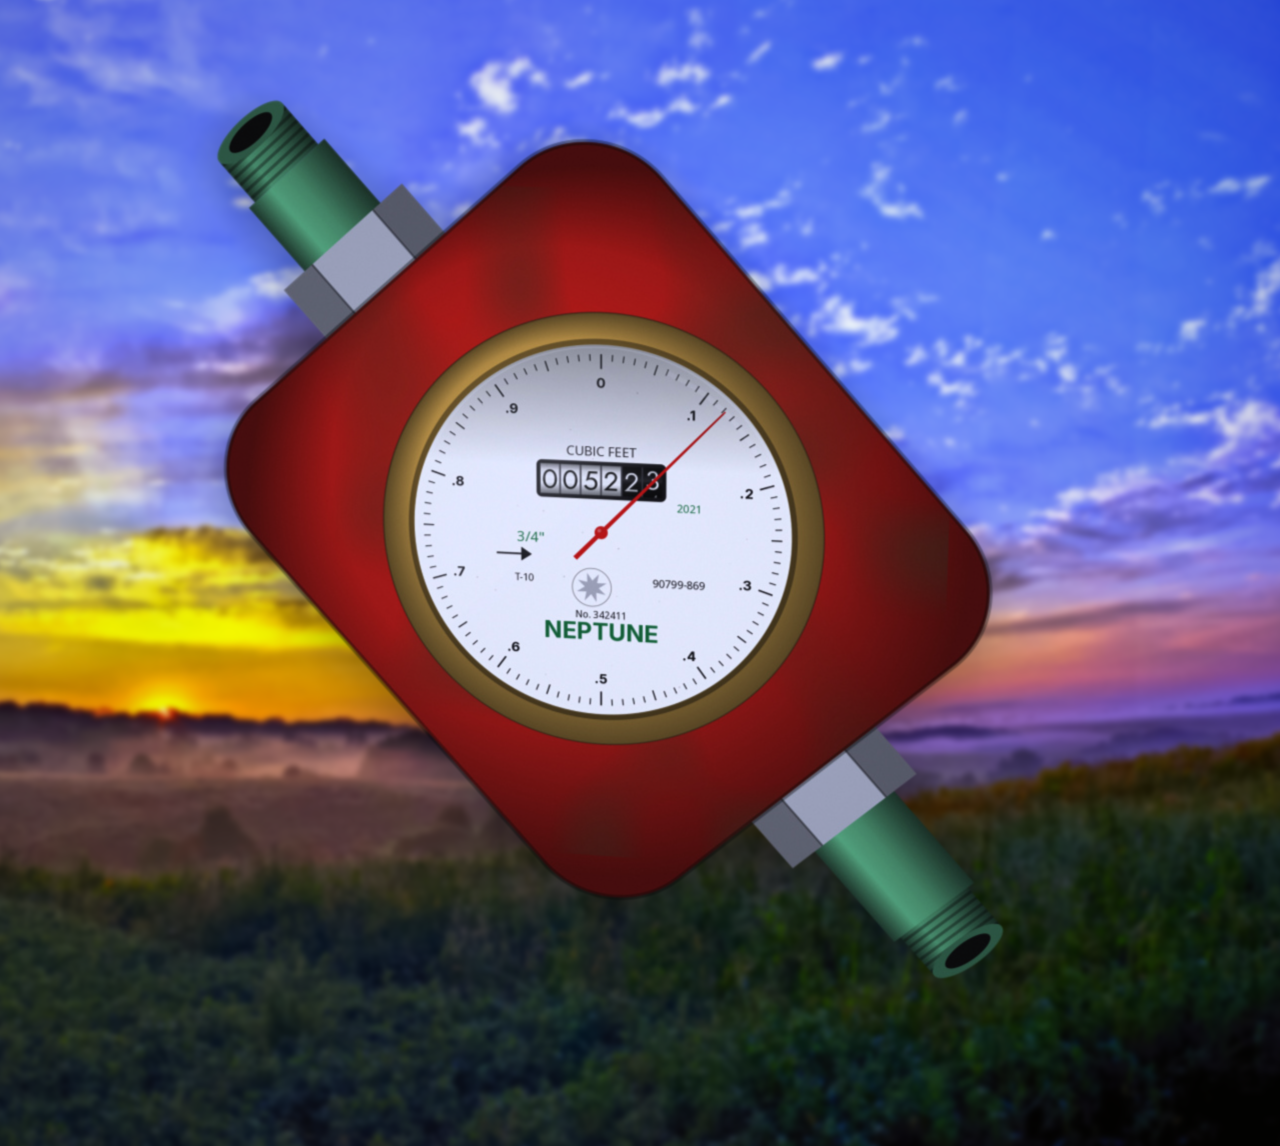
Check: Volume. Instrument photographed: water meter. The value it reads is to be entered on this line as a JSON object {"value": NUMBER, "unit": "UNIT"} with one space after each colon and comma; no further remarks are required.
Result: {"value": 5223.12, "unit": "ft³"}
